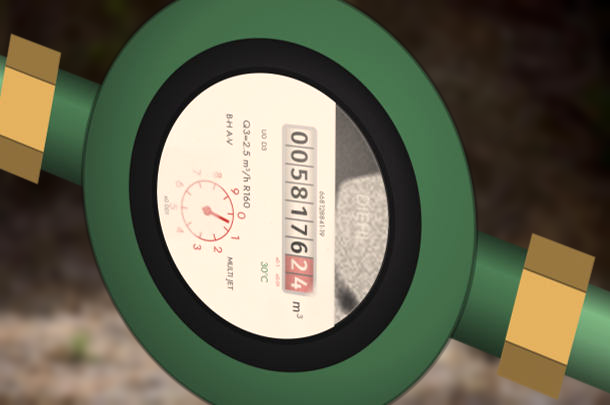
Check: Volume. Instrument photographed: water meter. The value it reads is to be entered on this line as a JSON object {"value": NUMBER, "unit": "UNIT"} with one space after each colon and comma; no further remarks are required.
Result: {"value": 58176.240, "unit": "m³"}
